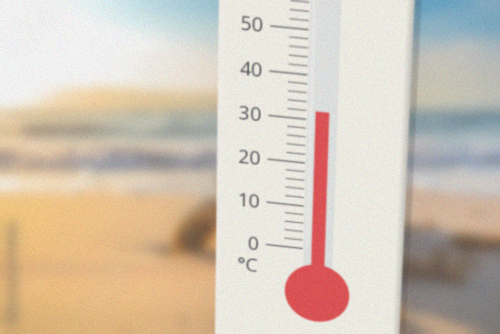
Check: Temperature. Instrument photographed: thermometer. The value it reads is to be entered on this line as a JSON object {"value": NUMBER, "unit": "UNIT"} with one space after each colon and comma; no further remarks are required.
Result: {"value": 32, "unit": "°C"}
